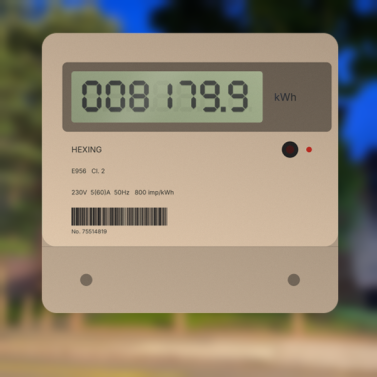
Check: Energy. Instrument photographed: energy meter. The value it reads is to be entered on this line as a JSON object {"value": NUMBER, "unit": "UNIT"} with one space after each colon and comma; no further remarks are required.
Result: {"value": 8179.9, "unit": "kWh"}
